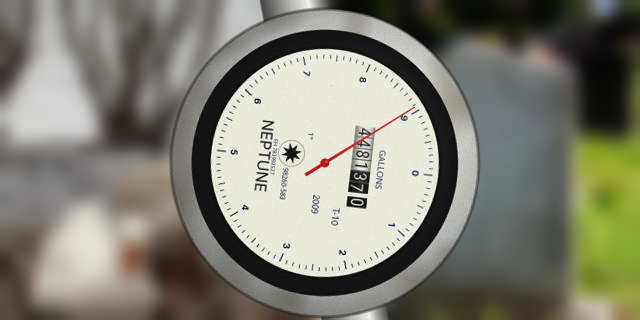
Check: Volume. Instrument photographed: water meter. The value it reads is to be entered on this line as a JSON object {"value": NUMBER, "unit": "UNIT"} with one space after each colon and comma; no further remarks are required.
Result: {"value": 4481368.9, "unit": "gal"}
